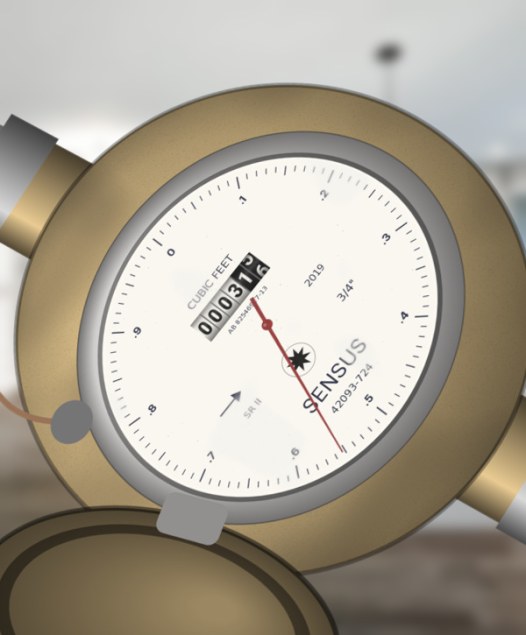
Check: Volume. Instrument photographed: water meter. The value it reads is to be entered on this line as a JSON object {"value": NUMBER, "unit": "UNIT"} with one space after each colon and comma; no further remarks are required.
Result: {"value": 315.55, "unit": "ft³"}
